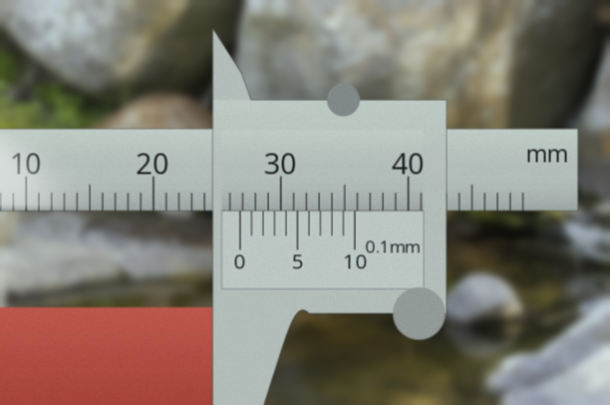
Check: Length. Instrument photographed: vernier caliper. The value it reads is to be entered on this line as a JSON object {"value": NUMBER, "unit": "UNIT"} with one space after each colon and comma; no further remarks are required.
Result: {"value": 26.8, "unit": "mm"}
